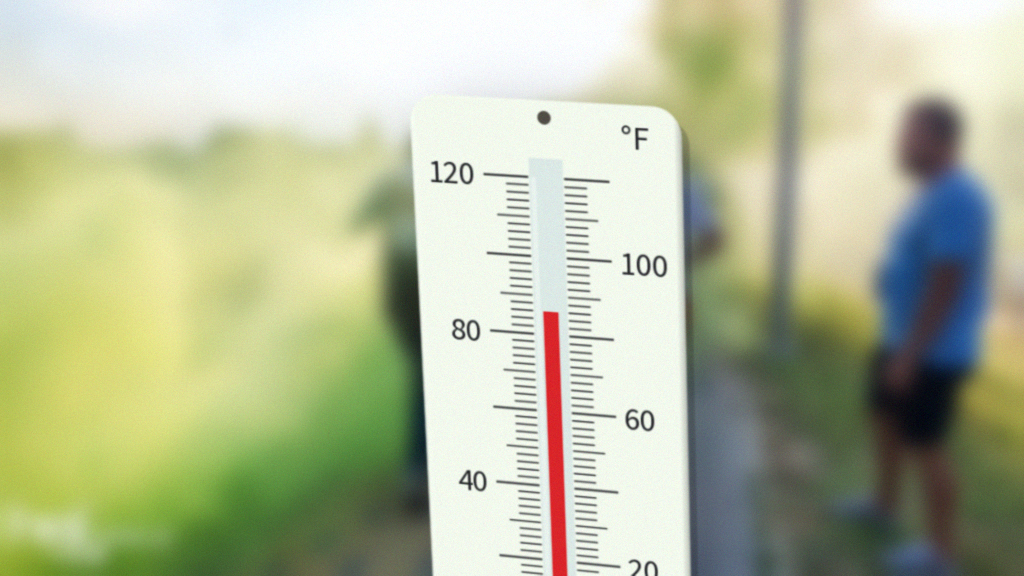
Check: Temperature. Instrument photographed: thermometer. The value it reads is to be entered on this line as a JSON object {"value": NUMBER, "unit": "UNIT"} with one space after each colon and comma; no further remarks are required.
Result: {"value": 86, "unit": "°F"}
